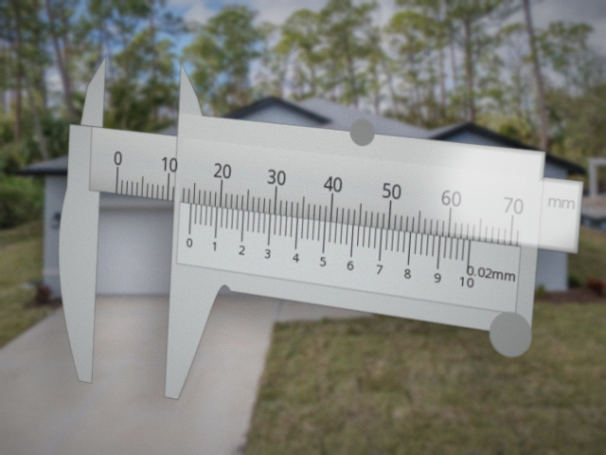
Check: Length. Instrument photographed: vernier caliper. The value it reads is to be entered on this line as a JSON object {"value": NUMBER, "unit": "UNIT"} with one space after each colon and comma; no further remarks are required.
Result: {"value": 14.5, "unit": "mm"}
